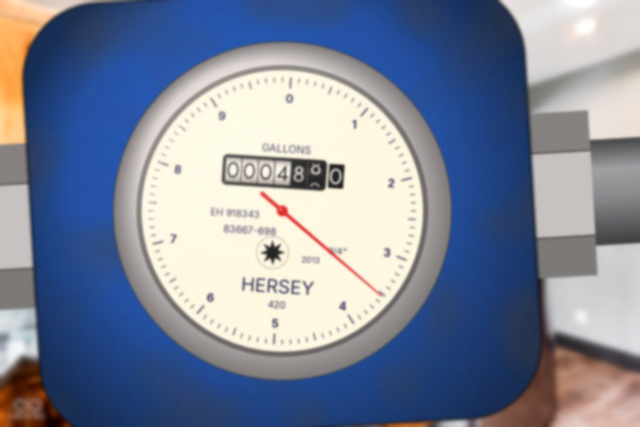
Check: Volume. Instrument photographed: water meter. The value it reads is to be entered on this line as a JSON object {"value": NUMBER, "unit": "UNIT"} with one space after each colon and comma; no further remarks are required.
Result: {"value": 4883.5, "unit": "gal"}
